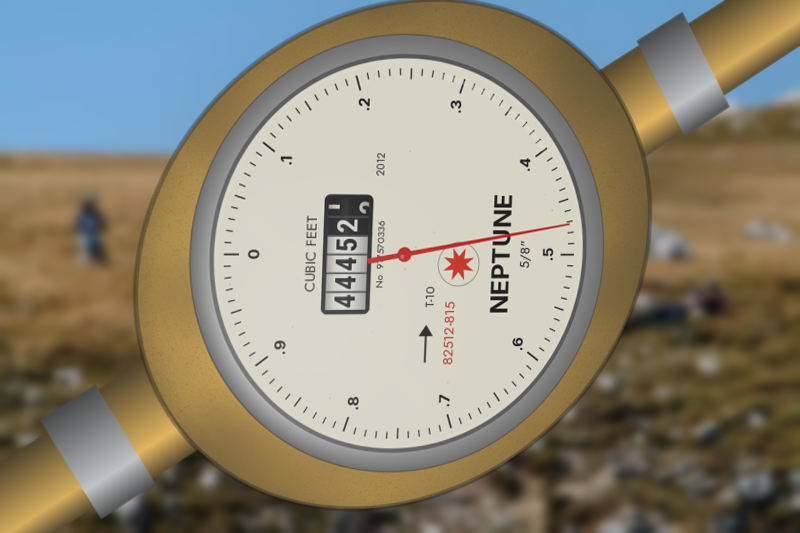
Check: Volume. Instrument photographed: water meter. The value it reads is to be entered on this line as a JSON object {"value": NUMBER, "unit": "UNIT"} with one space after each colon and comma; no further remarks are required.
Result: {"value": 444521.47, "unit": "ft³"}
